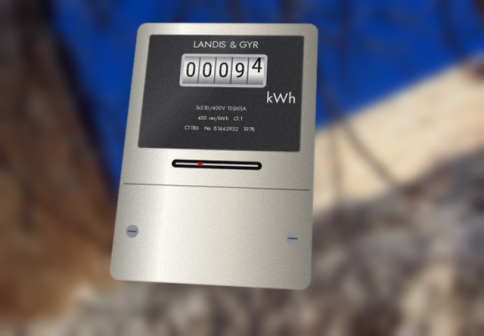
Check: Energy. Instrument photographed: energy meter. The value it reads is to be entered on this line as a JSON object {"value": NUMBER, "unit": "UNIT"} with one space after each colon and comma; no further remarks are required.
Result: {"value": 94, "unit": "kWh"}
